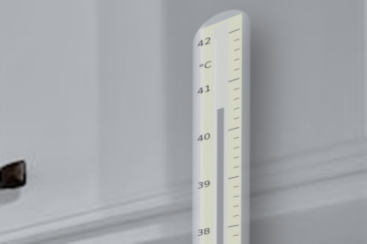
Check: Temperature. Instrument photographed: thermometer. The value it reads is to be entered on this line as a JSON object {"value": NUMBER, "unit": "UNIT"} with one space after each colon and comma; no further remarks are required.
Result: {"value": 40.5, "unit": "°C"}
